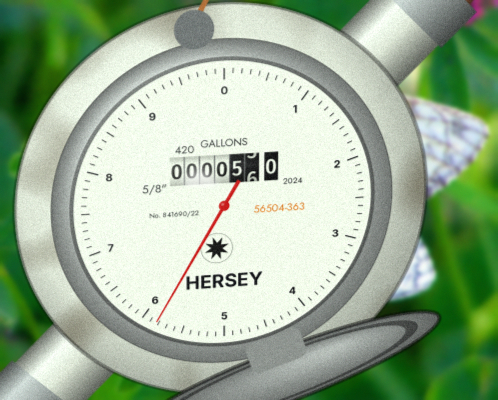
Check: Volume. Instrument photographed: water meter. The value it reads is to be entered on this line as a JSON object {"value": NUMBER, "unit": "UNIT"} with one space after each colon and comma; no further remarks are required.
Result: {"value": 555.8, "unit": "gal"}
